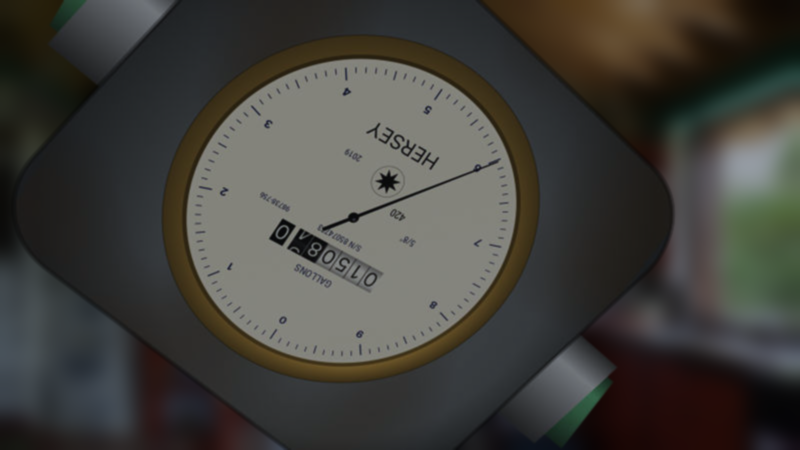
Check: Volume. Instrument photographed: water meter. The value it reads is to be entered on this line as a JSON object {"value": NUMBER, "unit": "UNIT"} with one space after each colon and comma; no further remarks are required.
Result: {"value": 150836.0, "unit": "gal"}
